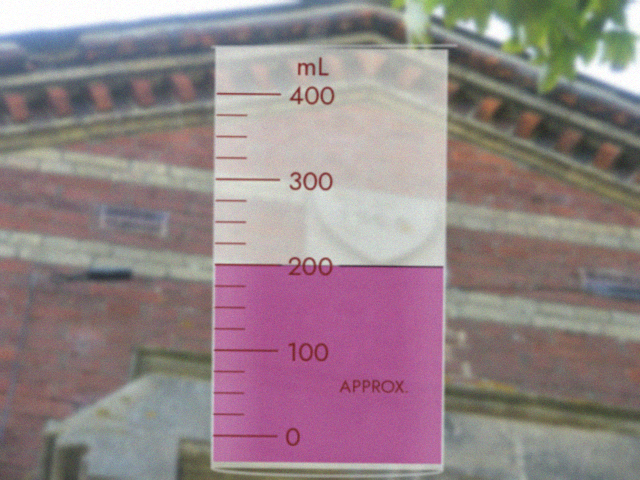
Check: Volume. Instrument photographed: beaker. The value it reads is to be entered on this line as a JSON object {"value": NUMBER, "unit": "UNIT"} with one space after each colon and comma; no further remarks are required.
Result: {"value": 200, "unit": "mL"}
